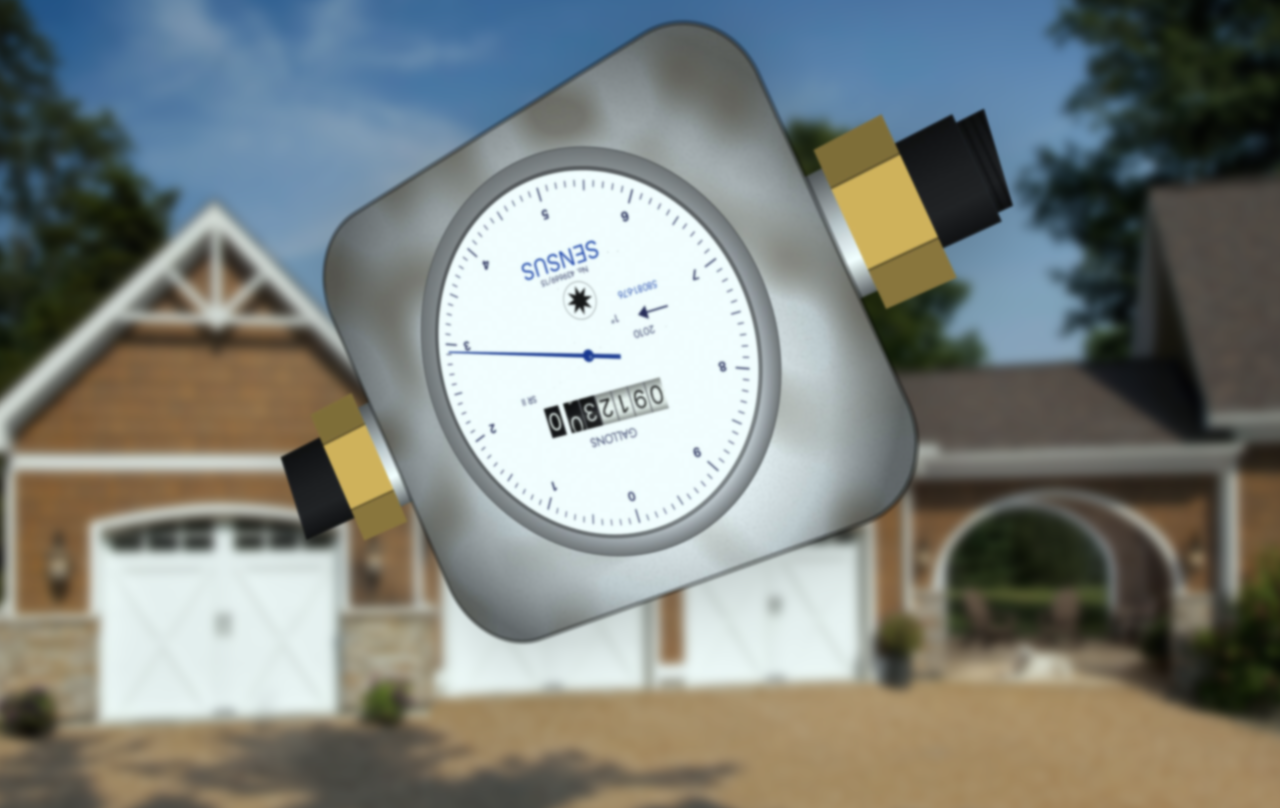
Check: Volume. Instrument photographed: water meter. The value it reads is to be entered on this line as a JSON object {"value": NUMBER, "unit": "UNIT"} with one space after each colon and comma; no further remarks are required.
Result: {"value": 912302.9, "unit": "gal"}
